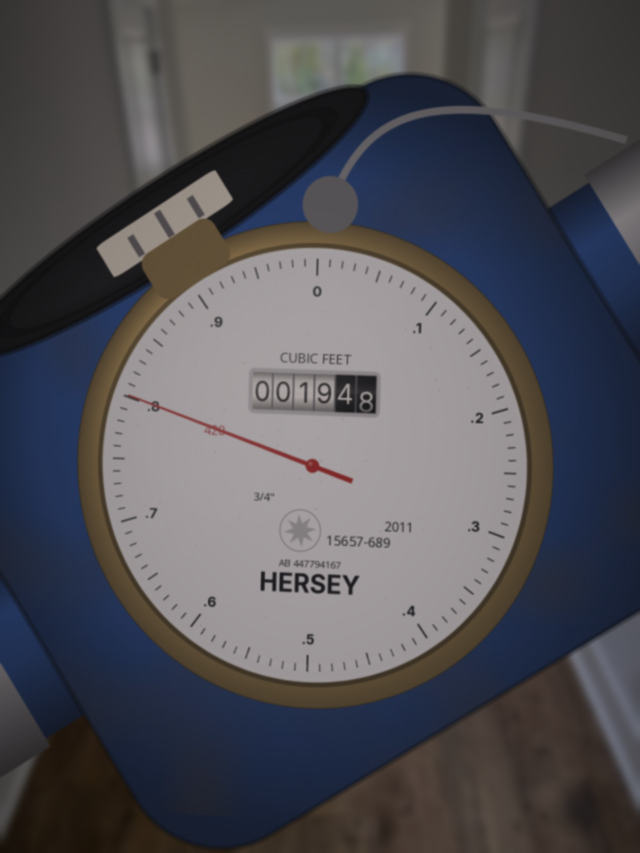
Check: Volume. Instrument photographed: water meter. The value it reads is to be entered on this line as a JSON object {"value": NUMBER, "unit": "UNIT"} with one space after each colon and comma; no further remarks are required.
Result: {"value": 1947.80, "unit": "ft³"}
